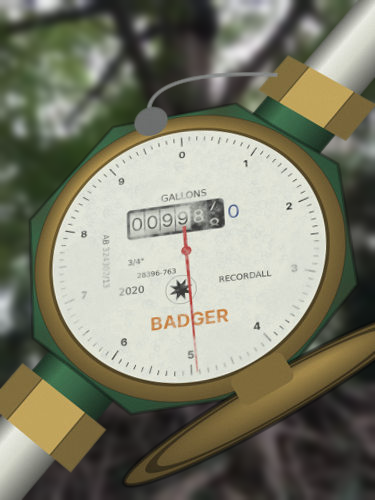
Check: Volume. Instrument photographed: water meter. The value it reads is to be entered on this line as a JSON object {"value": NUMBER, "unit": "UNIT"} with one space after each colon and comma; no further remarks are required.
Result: {"value": 99874.9, "unit": "gal"}
